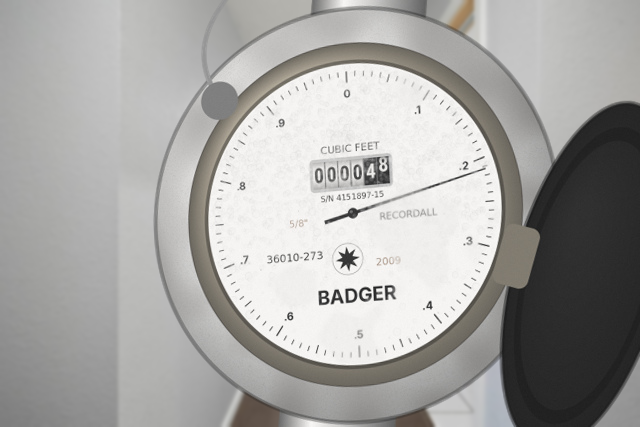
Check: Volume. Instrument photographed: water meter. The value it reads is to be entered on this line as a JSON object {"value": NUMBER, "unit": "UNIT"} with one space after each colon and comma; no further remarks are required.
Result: {"value": 48.21, "unit": "ft³"}
